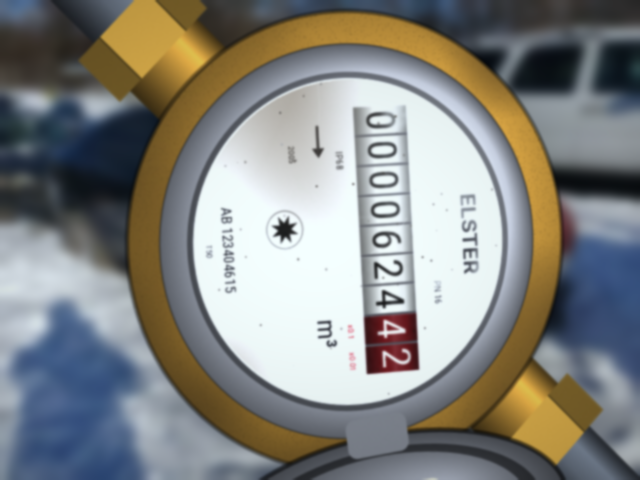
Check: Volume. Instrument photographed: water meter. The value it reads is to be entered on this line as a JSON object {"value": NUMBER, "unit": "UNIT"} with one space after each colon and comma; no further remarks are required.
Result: {"value": 624.42, "unit": "m³"}
